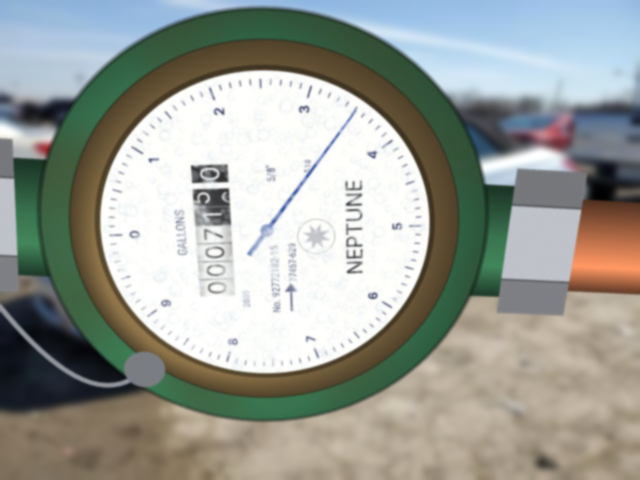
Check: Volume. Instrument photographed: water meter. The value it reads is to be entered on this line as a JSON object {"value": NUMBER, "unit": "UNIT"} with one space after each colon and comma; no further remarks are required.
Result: {"value": 7153.5, "unit": "gal"}
